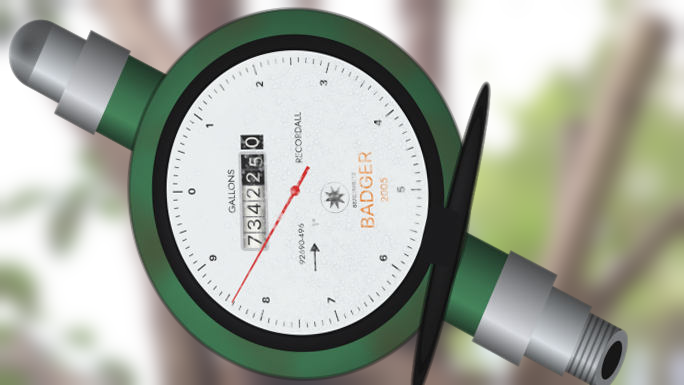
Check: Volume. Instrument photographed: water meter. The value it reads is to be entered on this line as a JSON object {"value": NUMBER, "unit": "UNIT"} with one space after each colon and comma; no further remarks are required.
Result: {"value": 7342248.4, "unit": "gal"}
